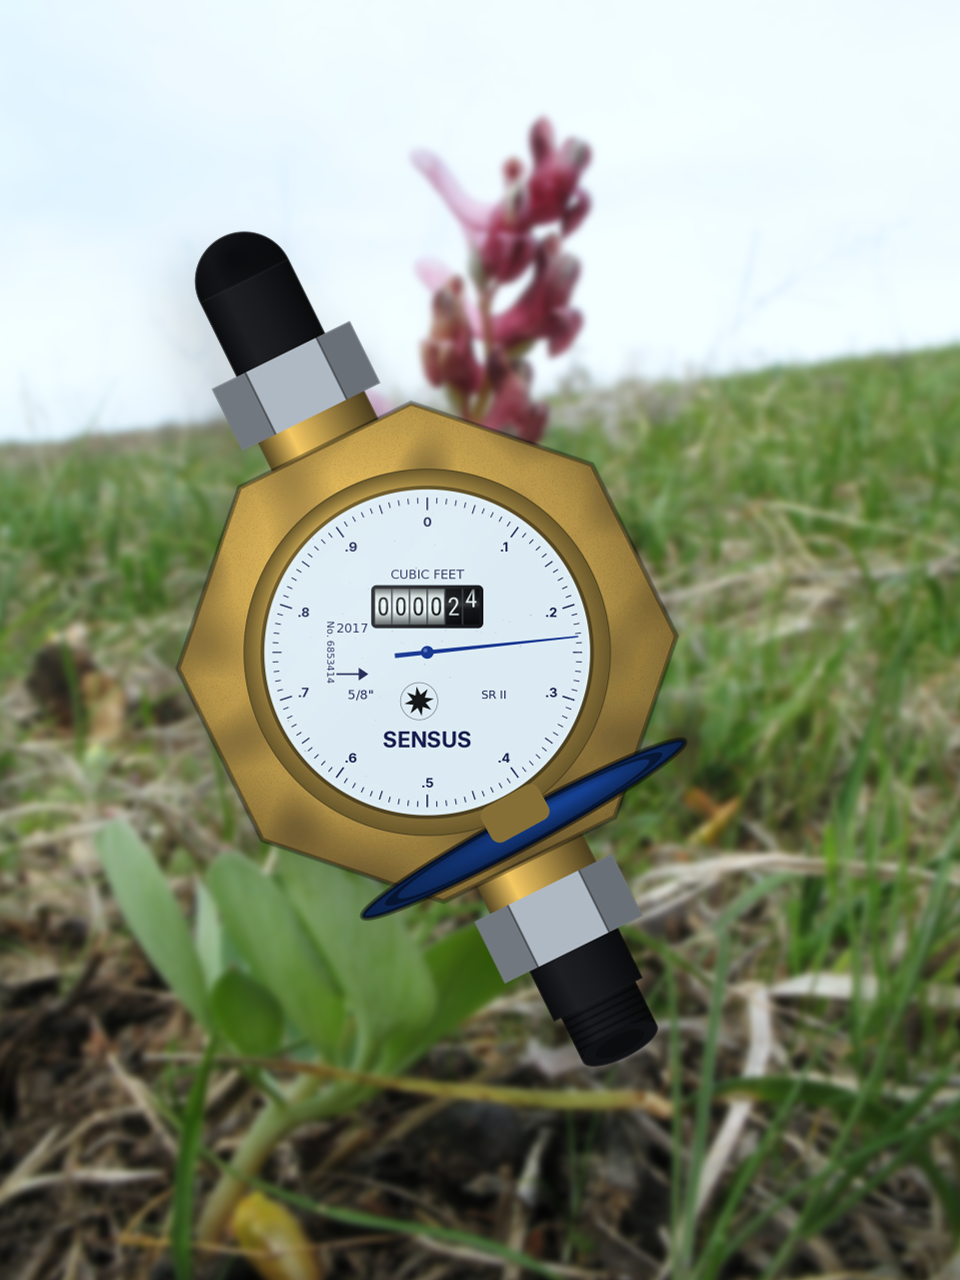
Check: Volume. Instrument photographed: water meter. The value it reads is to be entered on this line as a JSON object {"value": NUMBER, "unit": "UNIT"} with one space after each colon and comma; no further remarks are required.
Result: {"value": 24.23, "unit": "ft³"}
